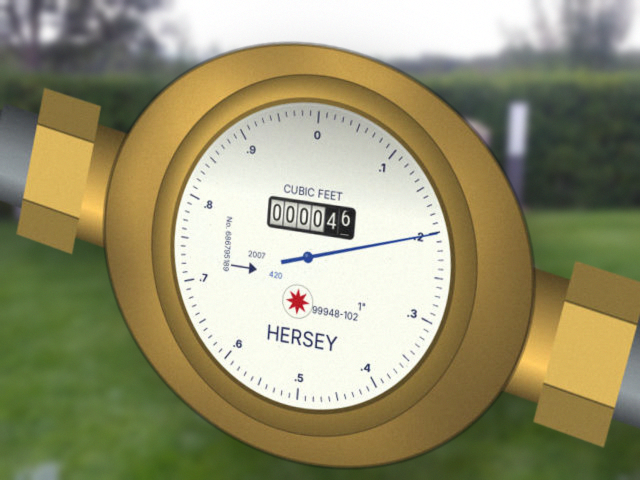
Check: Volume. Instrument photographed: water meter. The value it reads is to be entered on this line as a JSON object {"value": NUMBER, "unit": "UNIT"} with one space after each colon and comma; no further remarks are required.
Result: {"value": 46.20, "unit": "ft³"}
